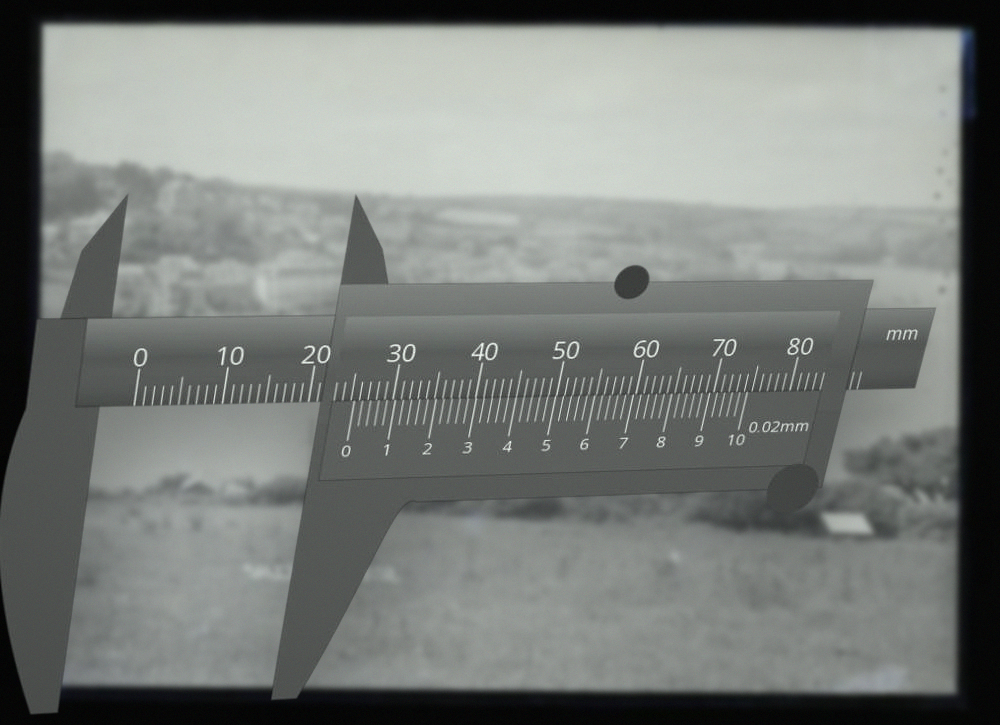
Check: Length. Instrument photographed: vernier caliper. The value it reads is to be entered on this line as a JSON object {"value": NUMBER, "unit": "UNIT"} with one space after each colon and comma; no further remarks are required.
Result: {"value": 25.4, "unit": "mm"}
